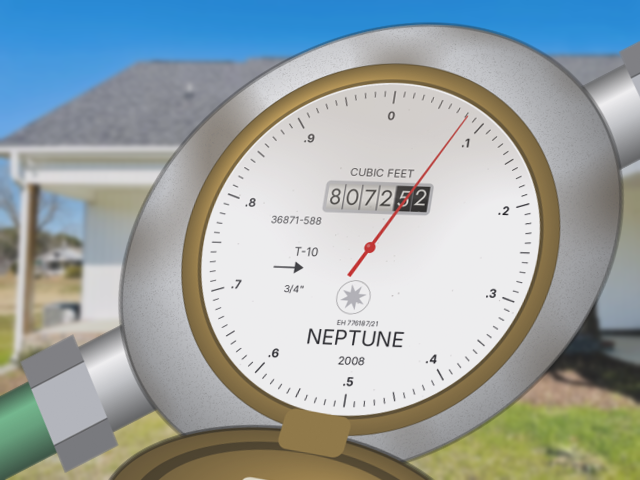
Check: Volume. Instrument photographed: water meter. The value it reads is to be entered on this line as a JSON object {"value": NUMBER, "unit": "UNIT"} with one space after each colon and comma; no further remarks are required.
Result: {"value": 807252.08, "unit": "ft³"}
